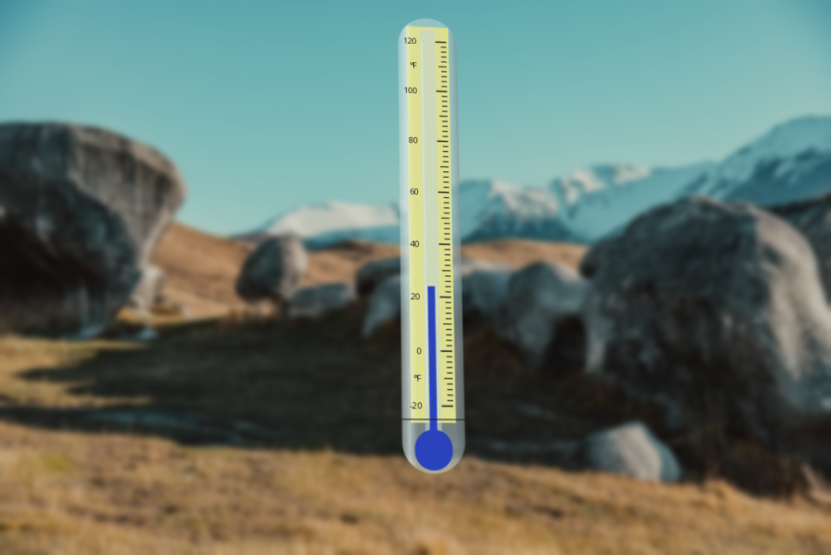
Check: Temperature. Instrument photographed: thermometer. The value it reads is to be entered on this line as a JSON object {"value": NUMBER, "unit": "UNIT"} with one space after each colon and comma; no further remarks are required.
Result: {"value": 24, "unit": "°F"}
